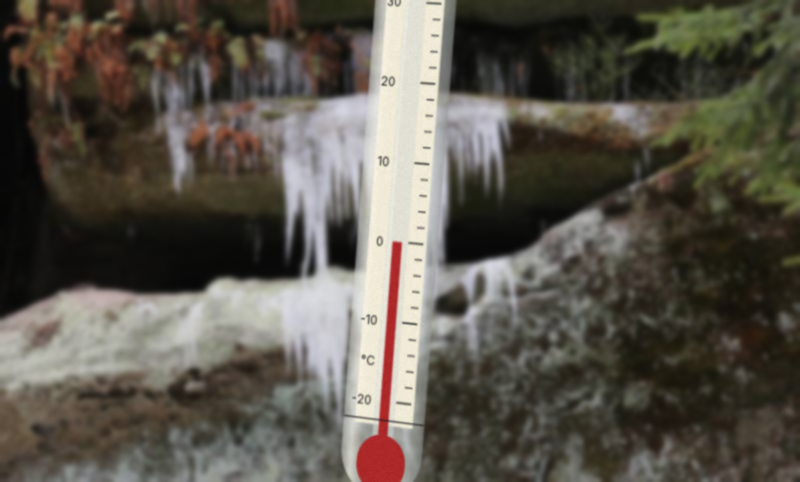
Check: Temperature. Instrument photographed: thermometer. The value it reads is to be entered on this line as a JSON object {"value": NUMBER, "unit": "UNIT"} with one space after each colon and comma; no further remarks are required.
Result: {"value": 0, "unit": "°C"}
